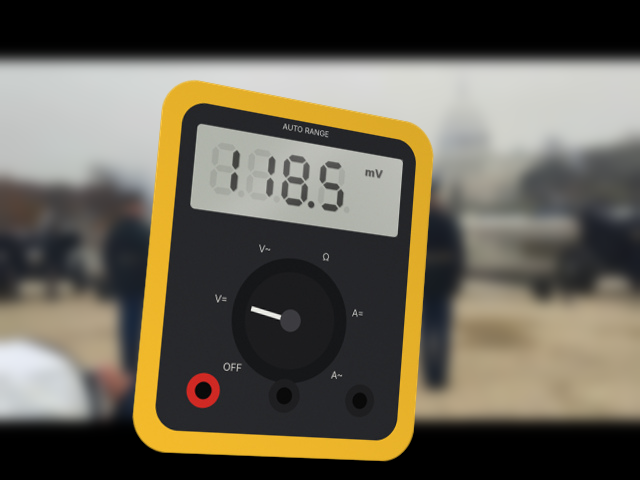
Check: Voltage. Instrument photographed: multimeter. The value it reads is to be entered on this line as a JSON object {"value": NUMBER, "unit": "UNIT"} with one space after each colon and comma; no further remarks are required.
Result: {"value": 118.5, "unit": "mV"}
